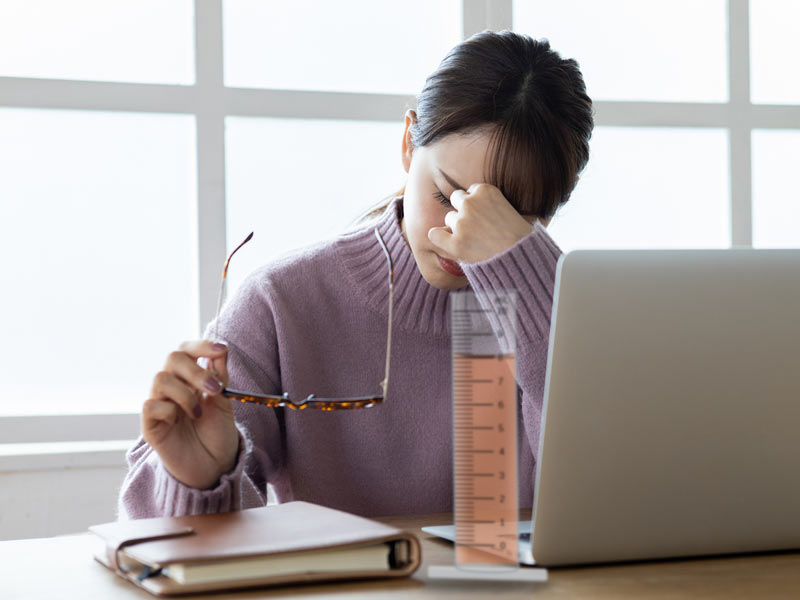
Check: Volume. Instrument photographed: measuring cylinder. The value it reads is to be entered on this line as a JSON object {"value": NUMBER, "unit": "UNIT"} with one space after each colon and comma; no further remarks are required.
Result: {"value": 8, "unit": "mL"}
